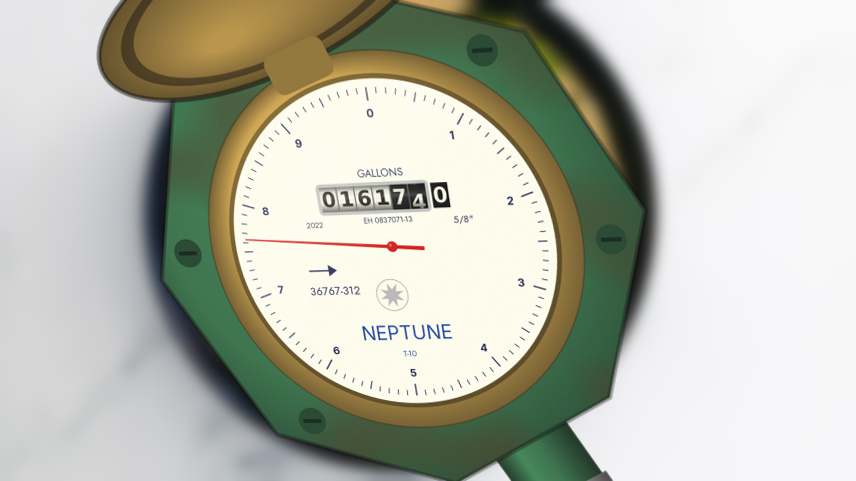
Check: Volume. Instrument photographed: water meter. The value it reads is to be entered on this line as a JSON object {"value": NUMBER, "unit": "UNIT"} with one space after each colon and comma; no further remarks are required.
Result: {"value": 161737.6, "unit": "gal"}
